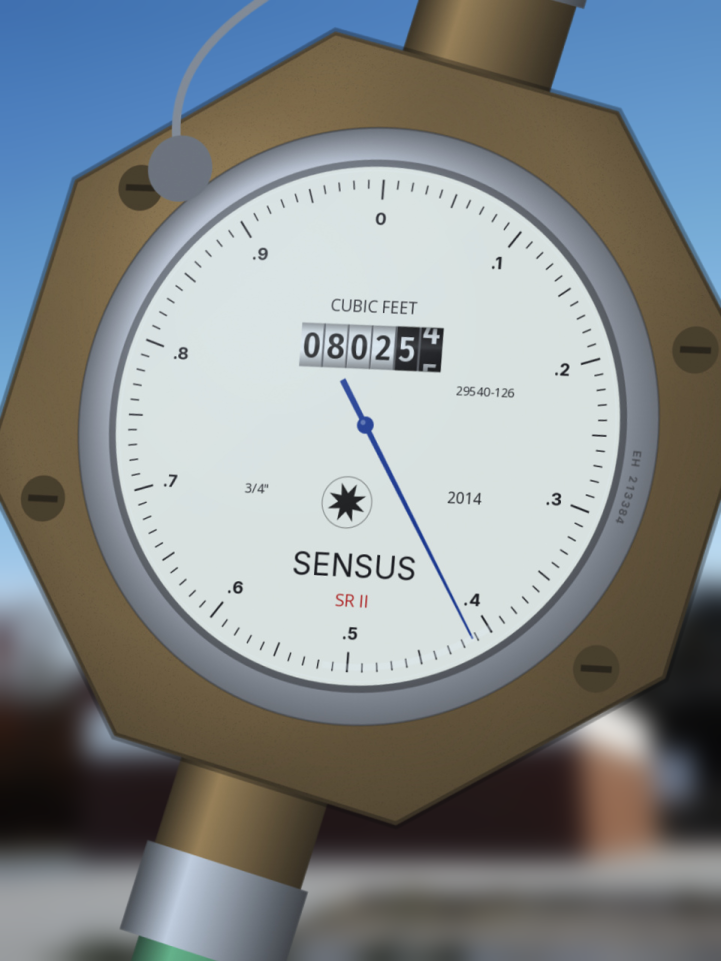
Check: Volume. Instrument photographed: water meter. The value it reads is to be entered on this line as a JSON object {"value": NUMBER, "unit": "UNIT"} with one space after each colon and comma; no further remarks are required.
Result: {"value": 80254.41, "unit": "ft³"}
